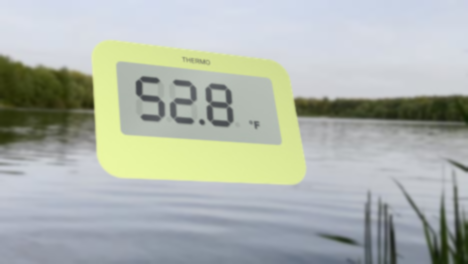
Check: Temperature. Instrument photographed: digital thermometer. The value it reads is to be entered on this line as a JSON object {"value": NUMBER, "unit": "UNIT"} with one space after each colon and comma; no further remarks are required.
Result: {"value": 52.8, "unit": "°F"}
